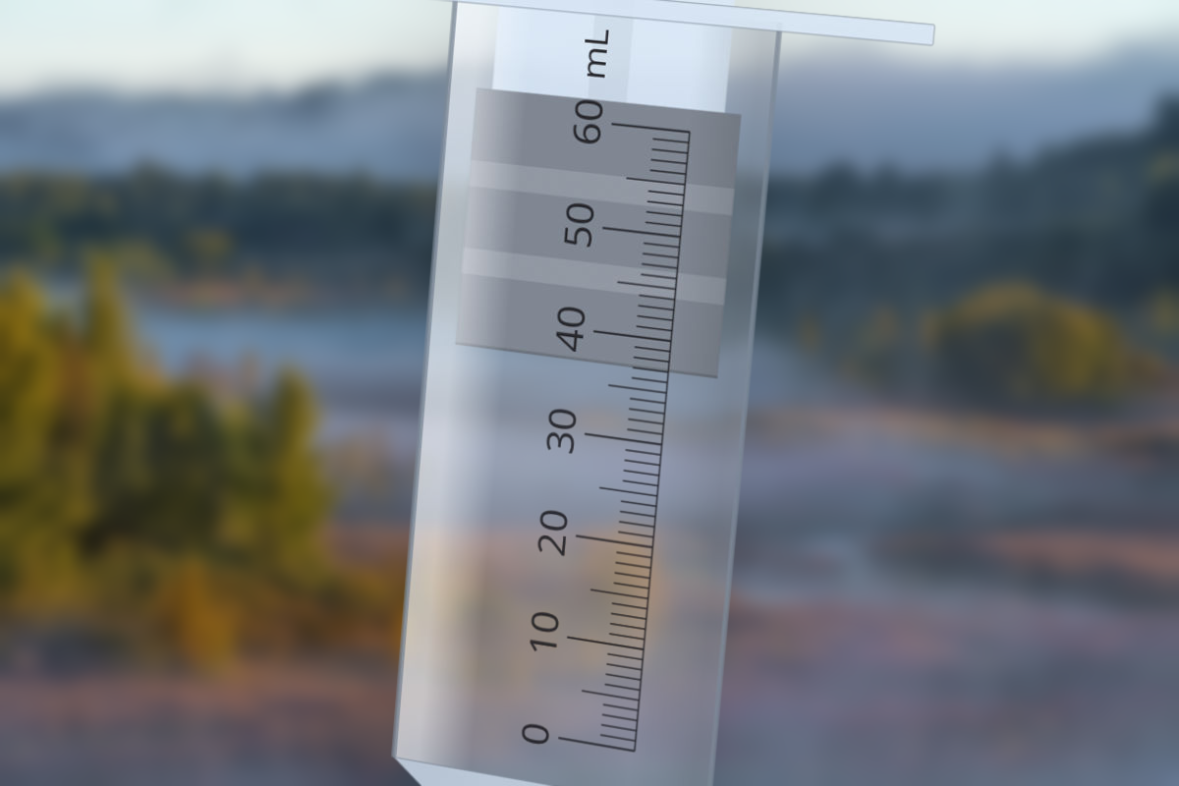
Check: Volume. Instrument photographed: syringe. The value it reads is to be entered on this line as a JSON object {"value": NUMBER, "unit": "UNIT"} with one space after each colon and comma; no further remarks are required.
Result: {"value": 37, "unit": "mL"}
